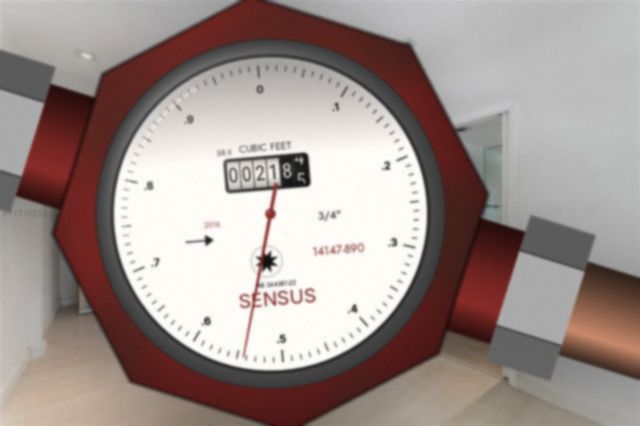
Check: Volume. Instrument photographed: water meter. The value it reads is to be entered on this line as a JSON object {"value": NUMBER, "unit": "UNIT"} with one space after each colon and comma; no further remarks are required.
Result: {"value": 2184.54, "unit": "ft³"}
